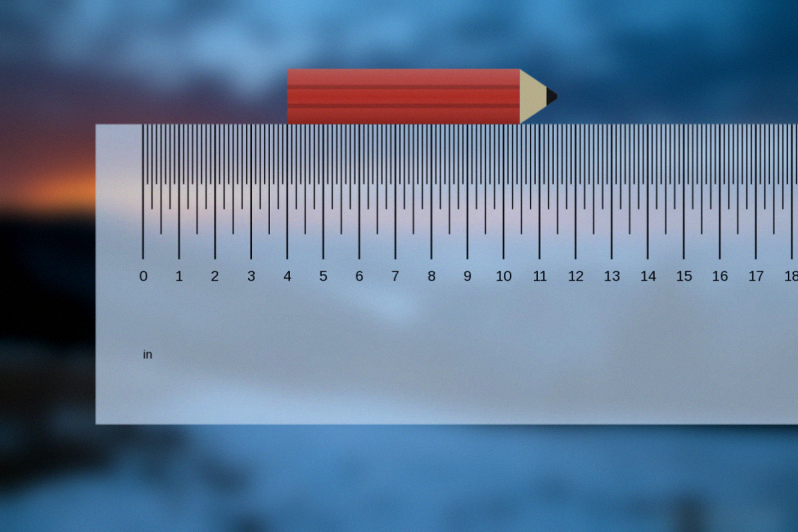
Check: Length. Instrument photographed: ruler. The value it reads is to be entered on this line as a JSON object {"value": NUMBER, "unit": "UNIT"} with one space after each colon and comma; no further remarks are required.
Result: {"value": 7.5, "unit": "in"}
